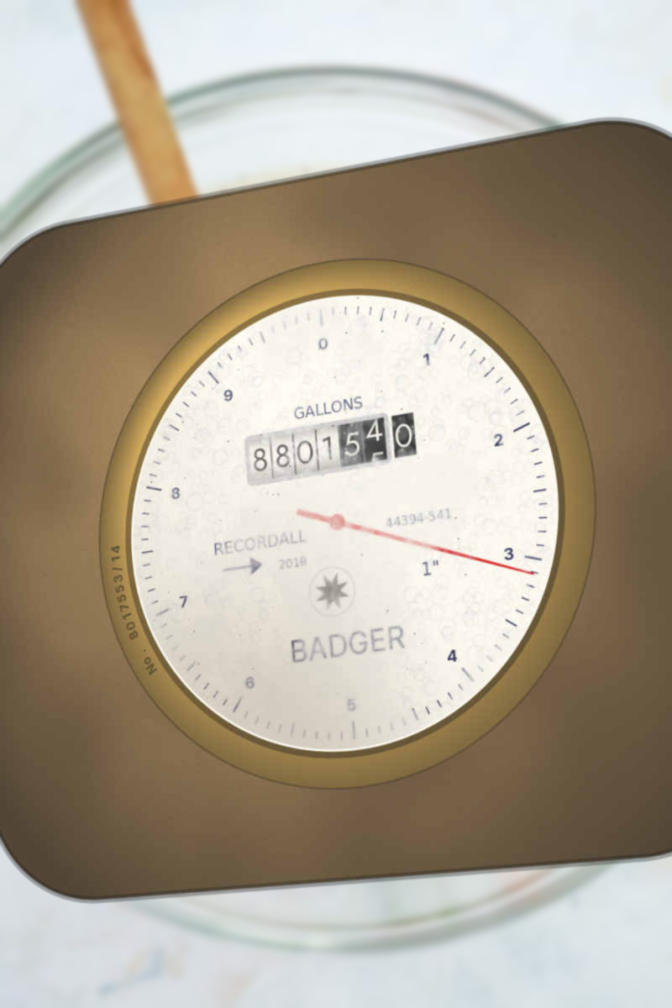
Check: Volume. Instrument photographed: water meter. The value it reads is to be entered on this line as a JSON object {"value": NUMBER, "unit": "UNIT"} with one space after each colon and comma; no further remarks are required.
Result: {"value": 8801543.1, "unit": "gal"}
